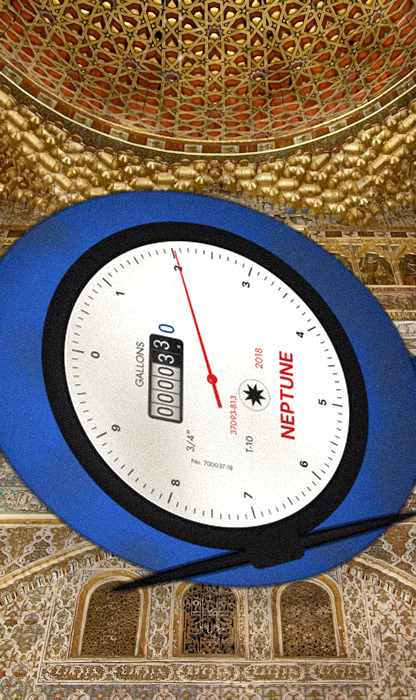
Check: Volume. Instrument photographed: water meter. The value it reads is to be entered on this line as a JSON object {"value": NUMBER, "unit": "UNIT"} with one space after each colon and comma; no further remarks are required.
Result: {"value": 332.0, "unit": "gal"}
